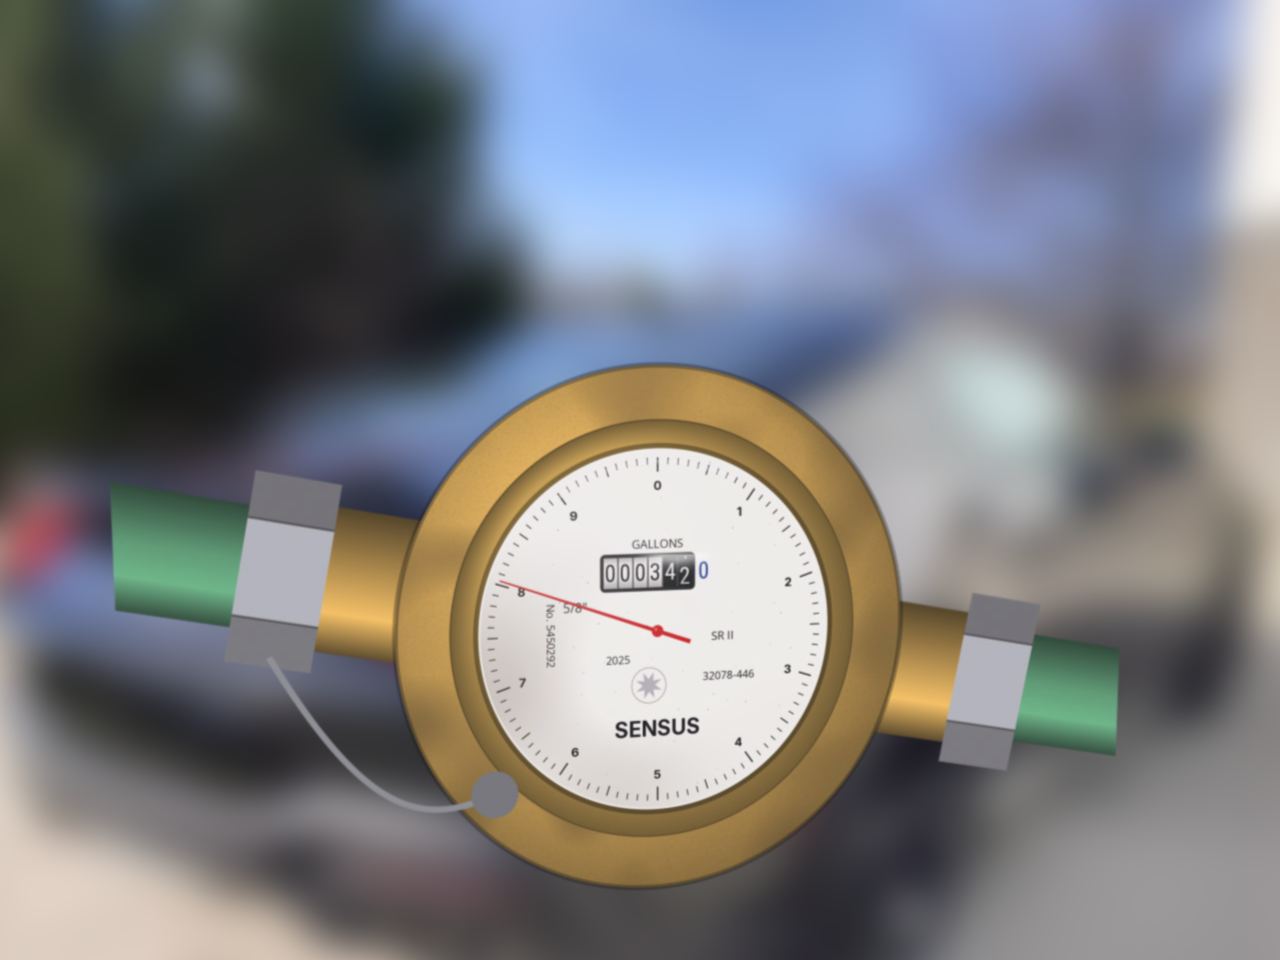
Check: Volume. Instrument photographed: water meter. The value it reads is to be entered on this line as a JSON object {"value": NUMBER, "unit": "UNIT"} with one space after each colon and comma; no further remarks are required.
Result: {"value": 3418.0, "unit": "gal"}
